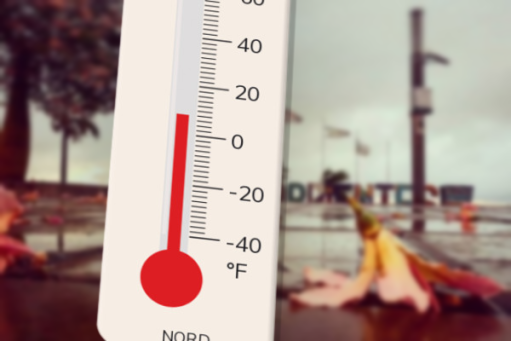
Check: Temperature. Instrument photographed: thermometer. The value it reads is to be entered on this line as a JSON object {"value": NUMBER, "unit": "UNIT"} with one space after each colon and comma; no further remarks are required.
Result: {"value": 8, "unit": "°F"}
